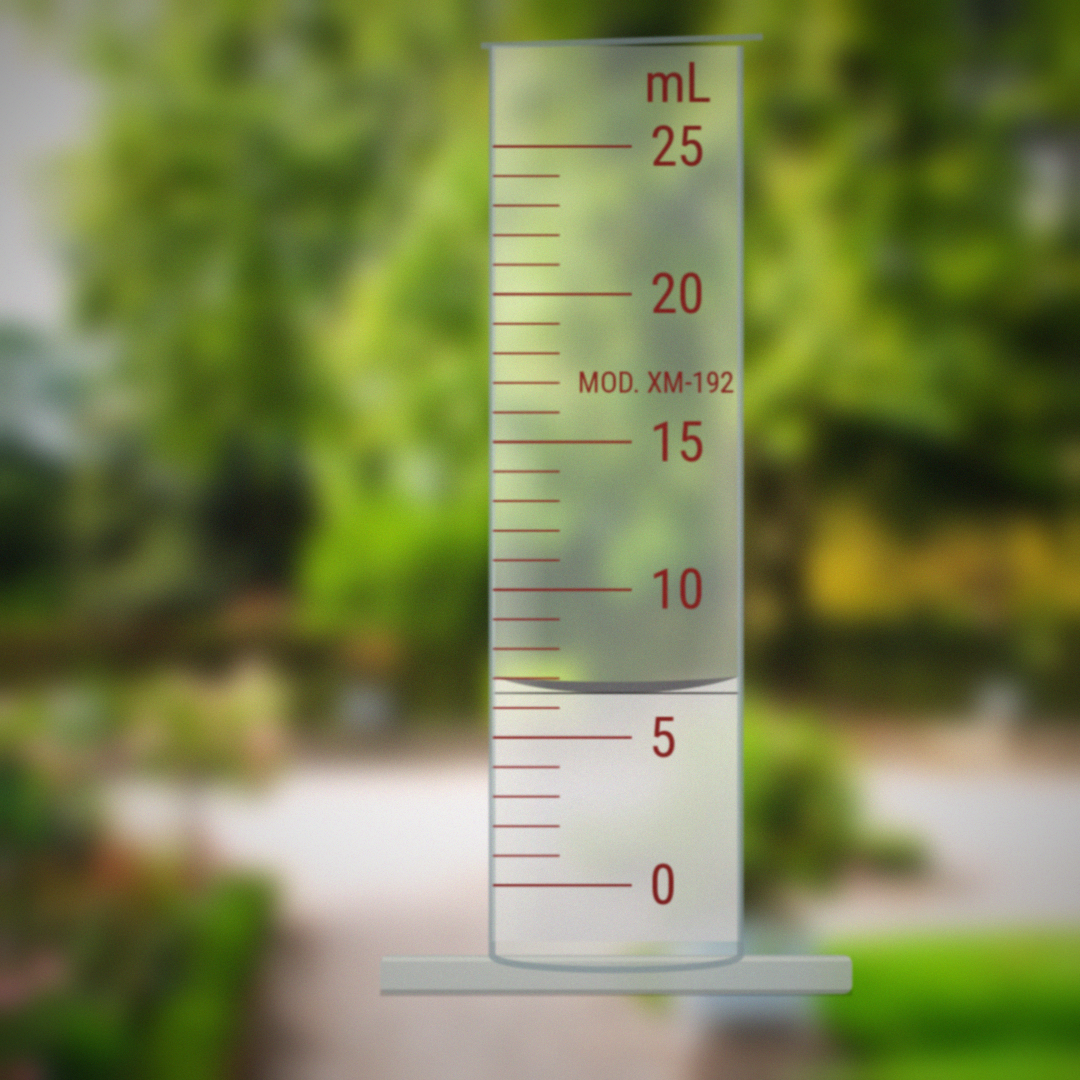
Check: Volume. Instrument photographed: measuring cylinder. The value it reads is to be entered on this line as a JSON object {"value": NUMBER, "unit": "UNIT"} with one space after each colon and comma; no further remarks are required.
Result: {"value": 6.5, "unit": "mL"}
